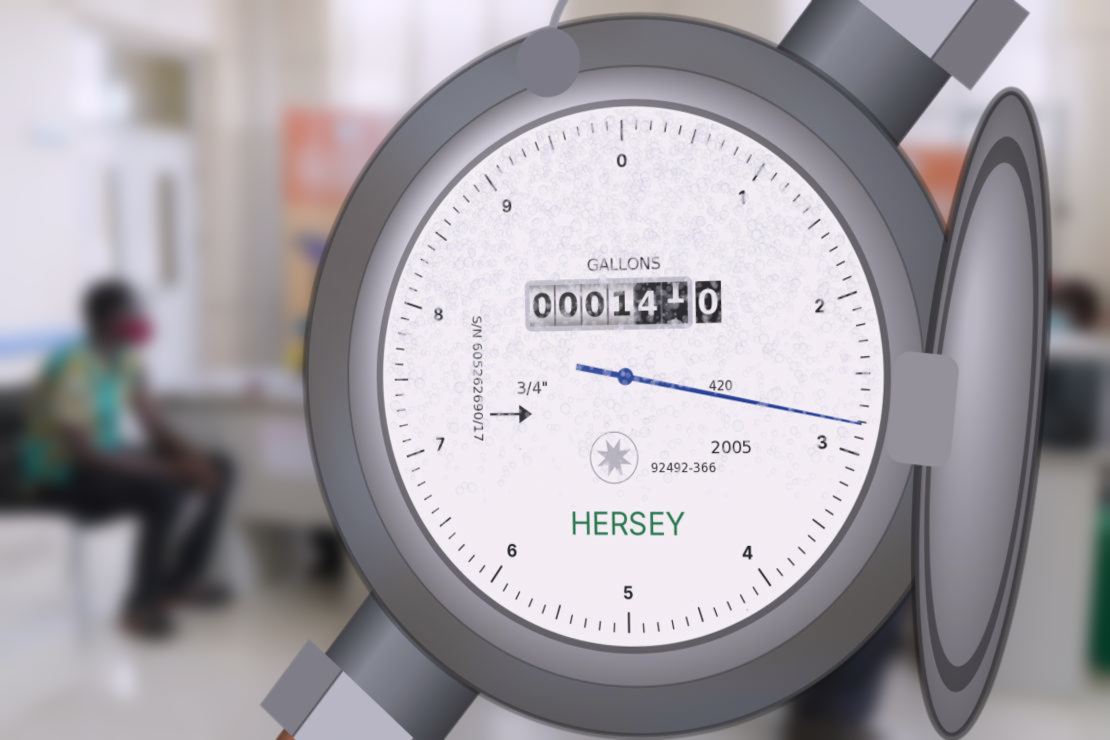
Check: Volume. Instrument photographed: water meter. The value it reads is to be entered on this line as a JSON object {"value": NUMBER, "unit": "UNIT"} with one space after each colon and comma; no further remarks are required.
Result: {"value": 1412.8, "unit": "gal"}
